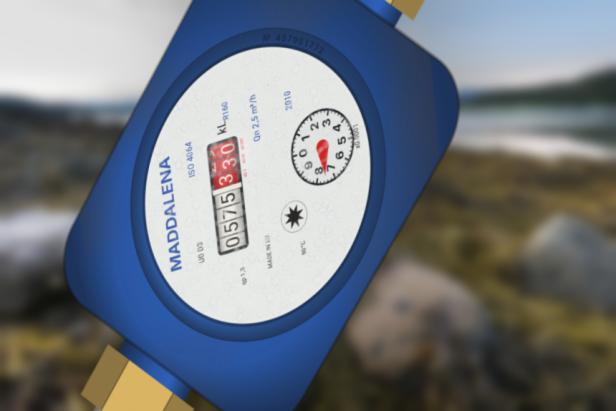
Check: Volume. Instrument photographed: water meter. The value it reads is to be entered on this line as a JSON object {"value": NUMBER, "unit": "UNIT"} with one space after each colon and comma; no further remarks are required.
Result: {"value": 575.3297, "unit": "kL"}
